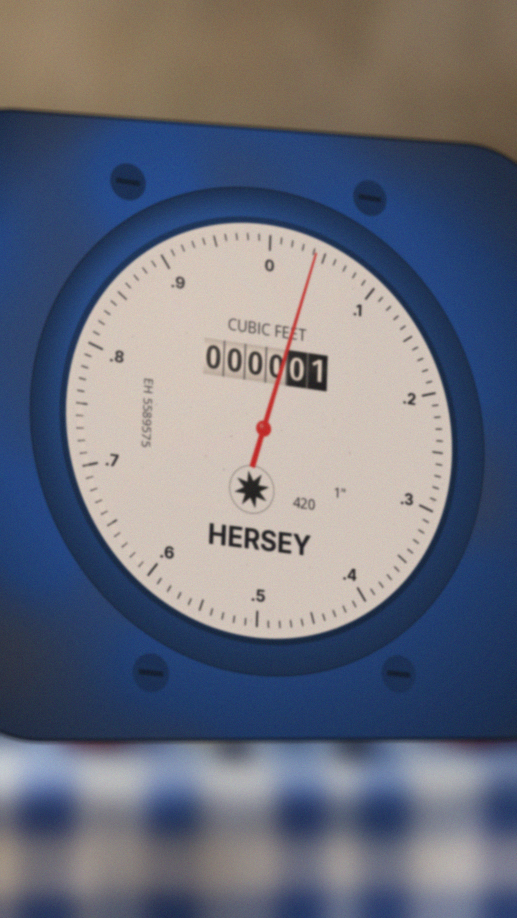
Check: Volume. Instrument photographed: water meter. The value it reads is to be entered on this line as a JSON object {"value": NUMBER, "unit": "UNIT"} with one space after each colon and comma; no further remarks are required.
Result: {"value": 1.04, "unit": "ft³"}
